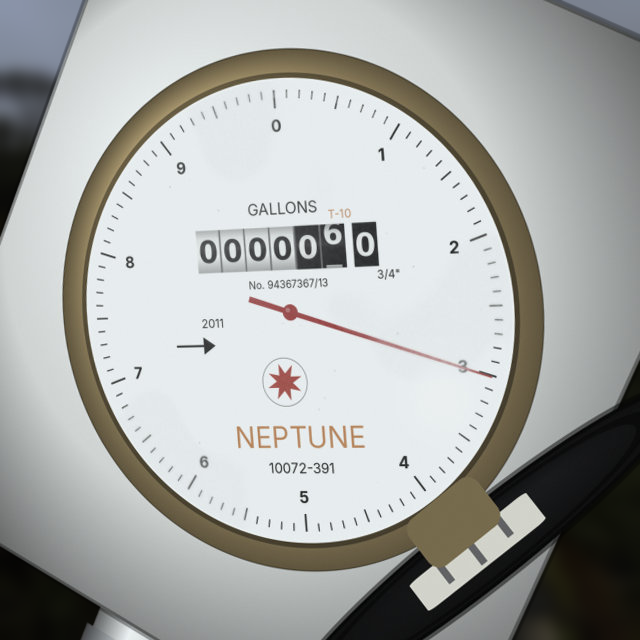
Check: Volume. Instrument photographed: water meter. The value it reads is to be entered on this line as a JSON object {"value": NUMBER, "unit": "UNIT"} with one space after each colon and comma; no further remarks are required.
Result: {"value": 63.0, "unit": "gal"}
